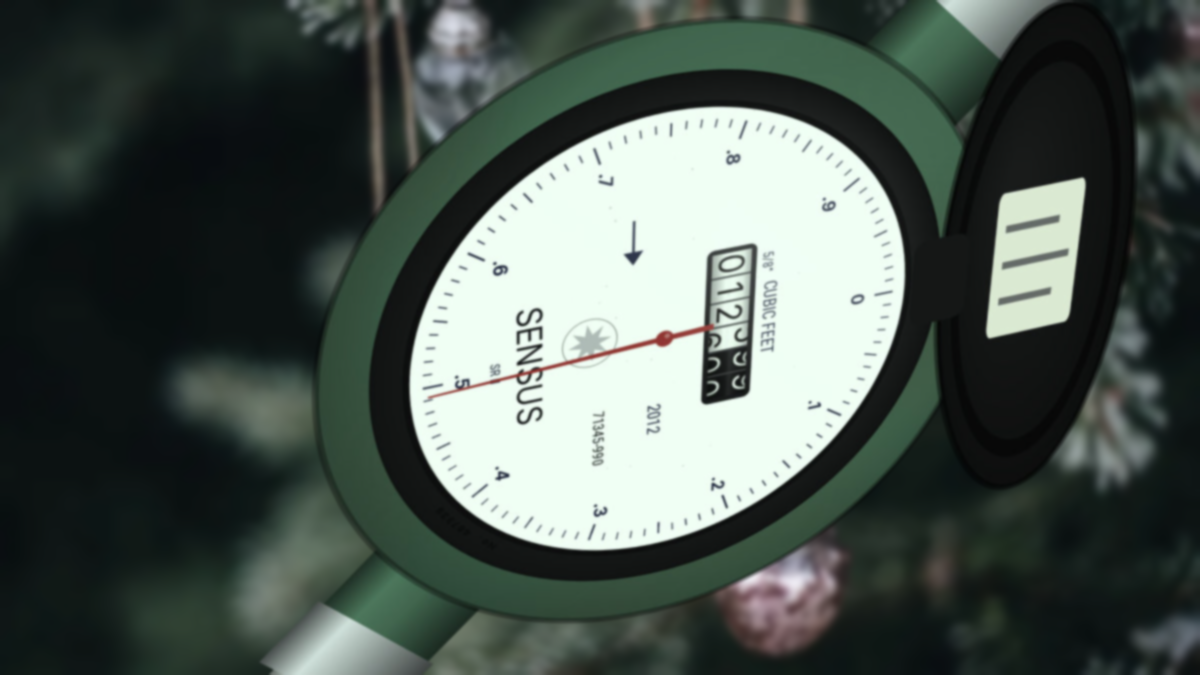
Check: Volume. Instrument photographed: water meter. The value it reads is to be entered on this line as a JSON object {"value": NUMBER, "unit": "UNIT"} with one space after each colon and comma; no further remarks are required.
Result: {"value": 12599.49, "unit": "ft³"}
